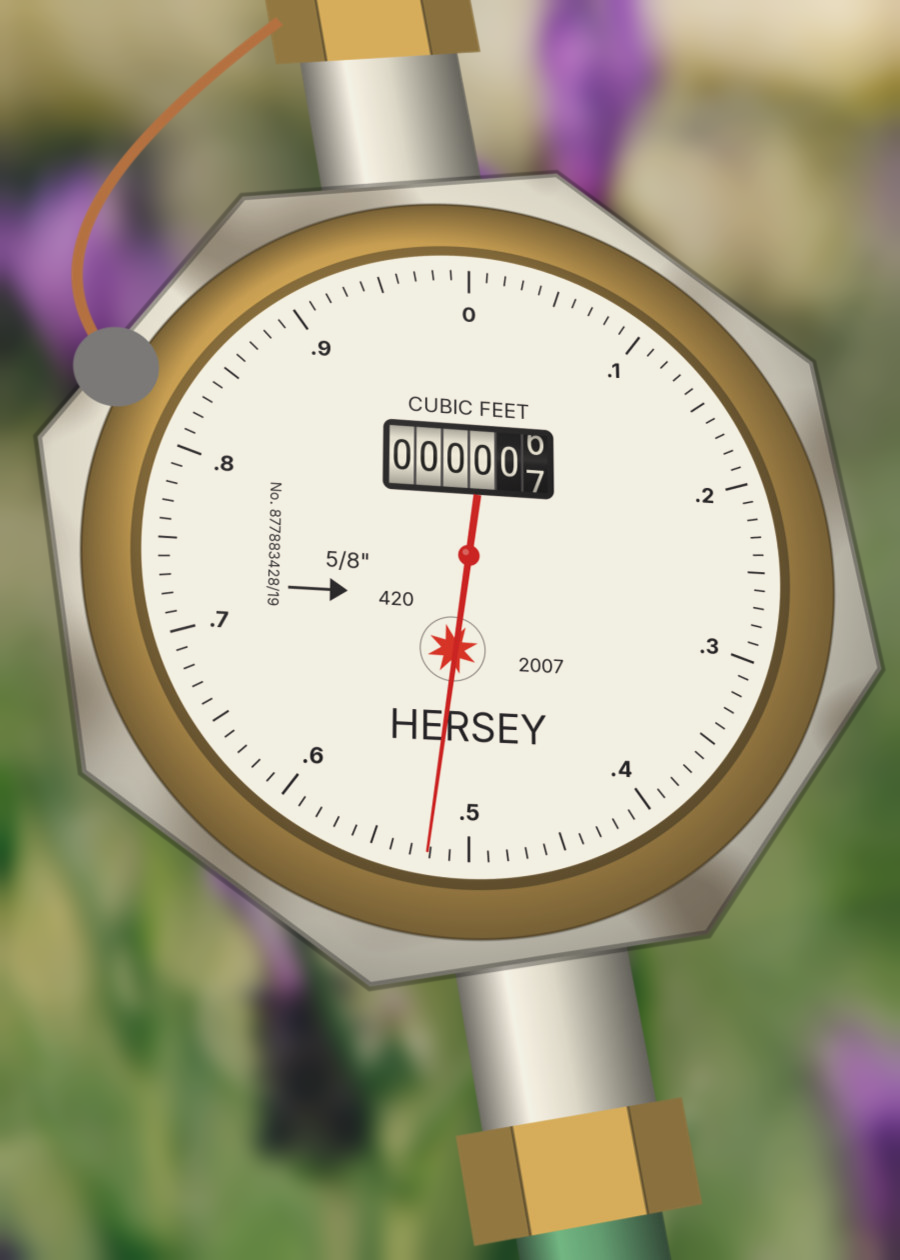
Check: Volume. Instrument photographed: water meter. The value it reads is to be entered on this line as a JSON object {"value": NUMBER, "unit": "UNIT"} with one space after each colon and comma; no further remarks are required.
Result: {"value": 6.52, "unit": "ft³"}
